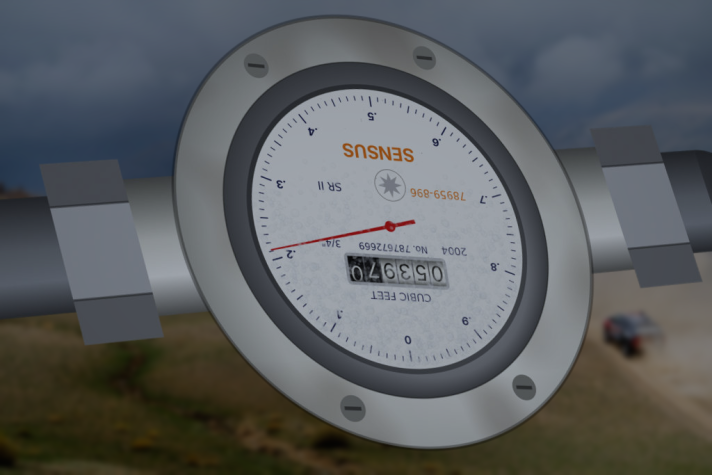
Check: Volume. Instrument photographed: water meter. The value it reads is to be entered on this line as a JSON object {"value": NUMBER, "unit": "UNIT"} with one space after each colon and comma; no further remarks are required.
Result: {"value": 53970.21, "unit": "ft³"}
